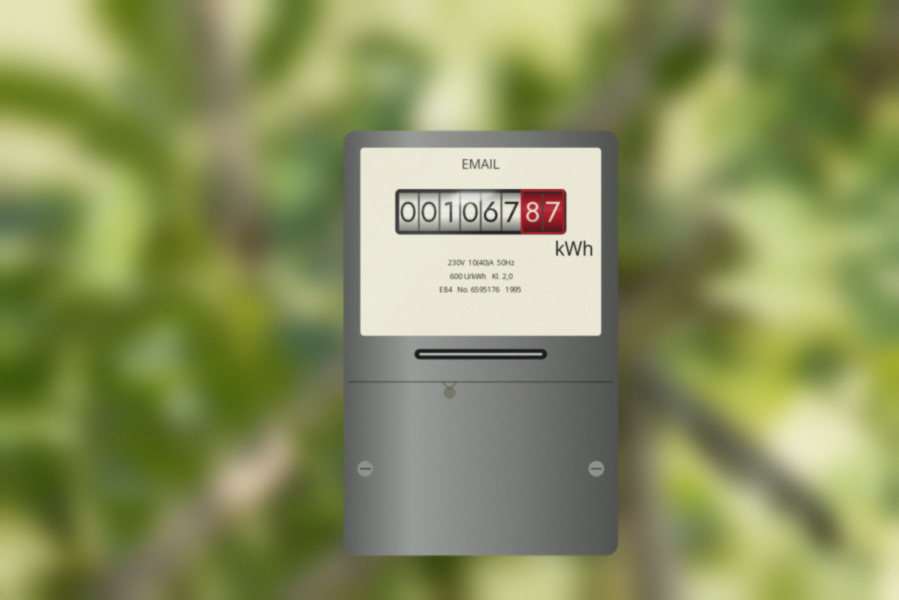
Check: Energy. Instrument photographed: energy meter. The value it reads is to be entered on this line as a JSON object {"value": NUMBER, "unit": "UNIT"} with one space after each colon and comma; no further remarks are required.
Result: {"value": 1067.87, "unit": "kWh"}
